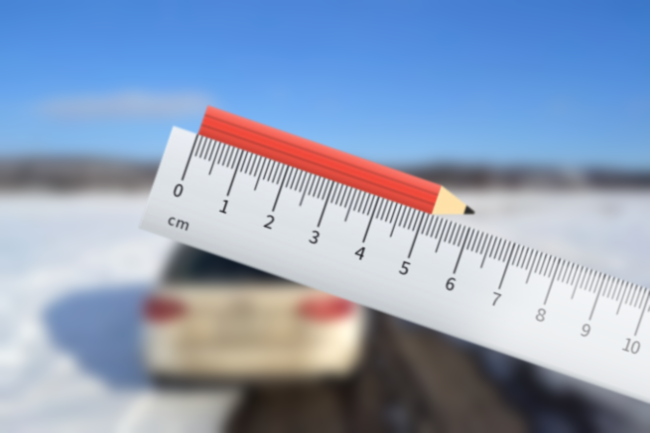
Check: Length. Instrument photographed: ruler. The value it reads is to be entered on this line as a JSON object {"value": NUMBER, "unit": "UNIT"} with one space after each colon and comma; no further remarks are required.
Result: {"value": 6, "unit": "cm"}
